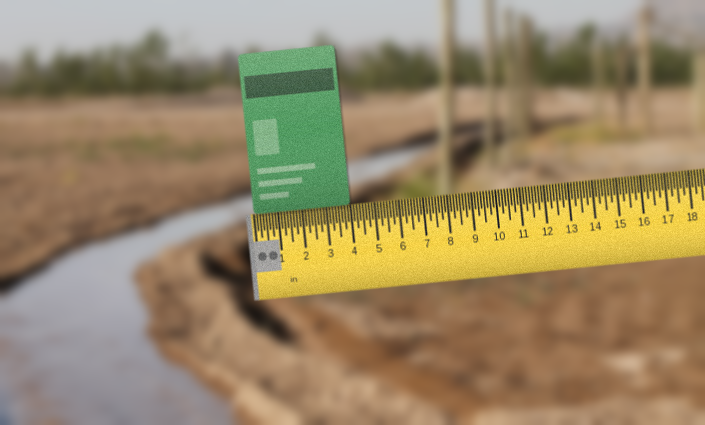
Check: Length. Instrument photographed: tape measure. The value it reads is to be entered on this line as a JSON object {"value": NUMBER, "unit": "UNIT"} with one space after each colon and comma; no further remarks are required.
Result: {"value": 4, "unit": "in"}
